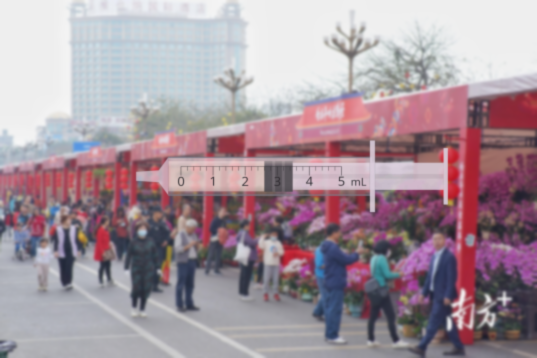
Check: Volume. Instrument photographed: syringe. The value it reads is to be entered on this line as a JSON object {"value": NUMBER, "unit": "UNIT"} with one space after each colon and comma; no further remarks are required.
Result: {"value": 2.6, "unit": "mL"}
